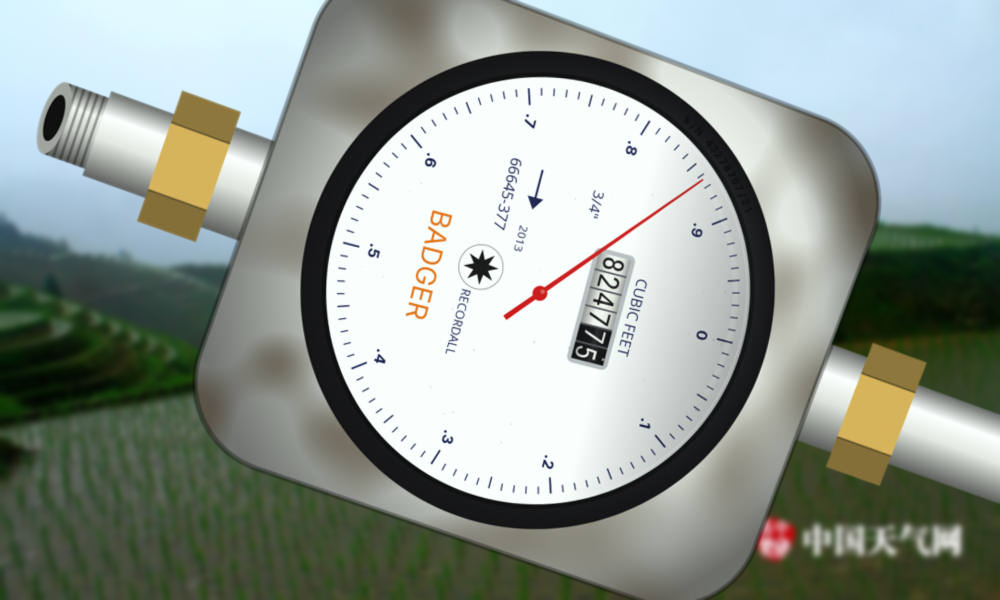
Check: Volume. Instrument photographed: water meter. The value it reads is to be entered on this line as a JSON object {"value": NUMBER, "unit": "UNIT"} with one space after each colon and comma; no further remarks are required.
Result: {"value": 824774.86, "unit": "ft³"}
